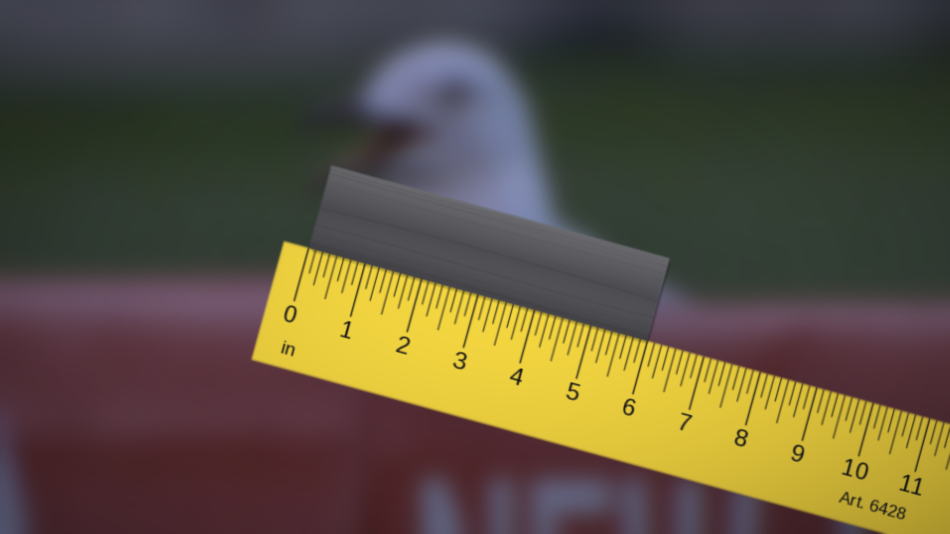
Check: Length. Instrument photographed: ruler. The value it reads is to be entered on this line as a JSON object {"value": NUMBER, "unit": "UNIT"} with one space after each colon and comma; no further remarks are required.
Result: {"value": 6, "unit": "in"}
